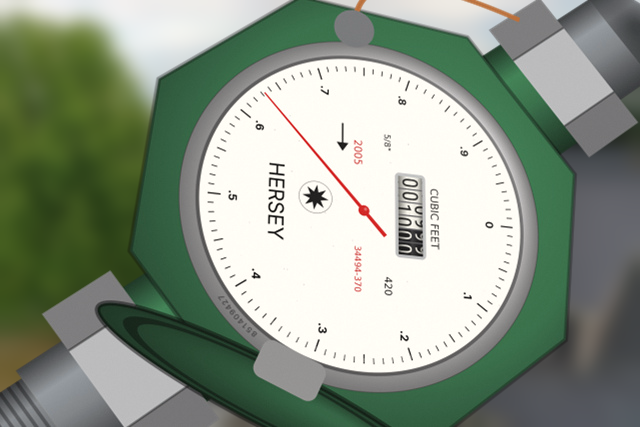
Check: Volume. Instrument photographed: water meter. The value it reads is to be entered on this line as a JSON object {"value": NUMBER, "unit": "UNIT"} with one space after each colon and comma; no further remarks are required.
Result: {"value": 999.63, "unit": "ft³"}
